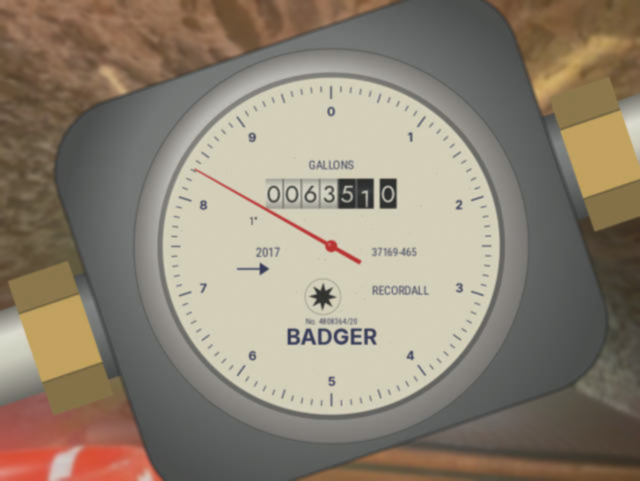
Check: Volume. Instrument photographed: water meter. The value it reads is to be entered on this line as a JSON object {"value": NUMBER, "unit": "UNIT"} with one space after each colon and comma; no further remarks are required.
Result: {"value": 63508.3, "unit": "gal"}
